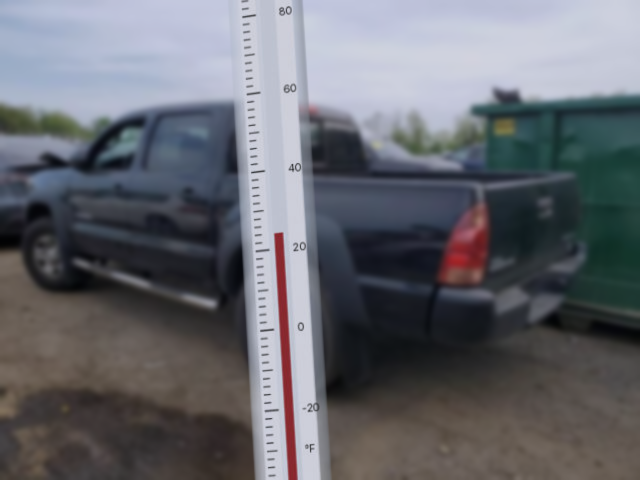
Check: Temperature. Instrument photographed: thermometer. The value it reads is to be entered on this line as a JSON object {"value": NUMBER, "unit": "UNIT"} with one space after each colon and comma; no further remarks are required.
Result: {"value": 24, "unit": "°F"}
